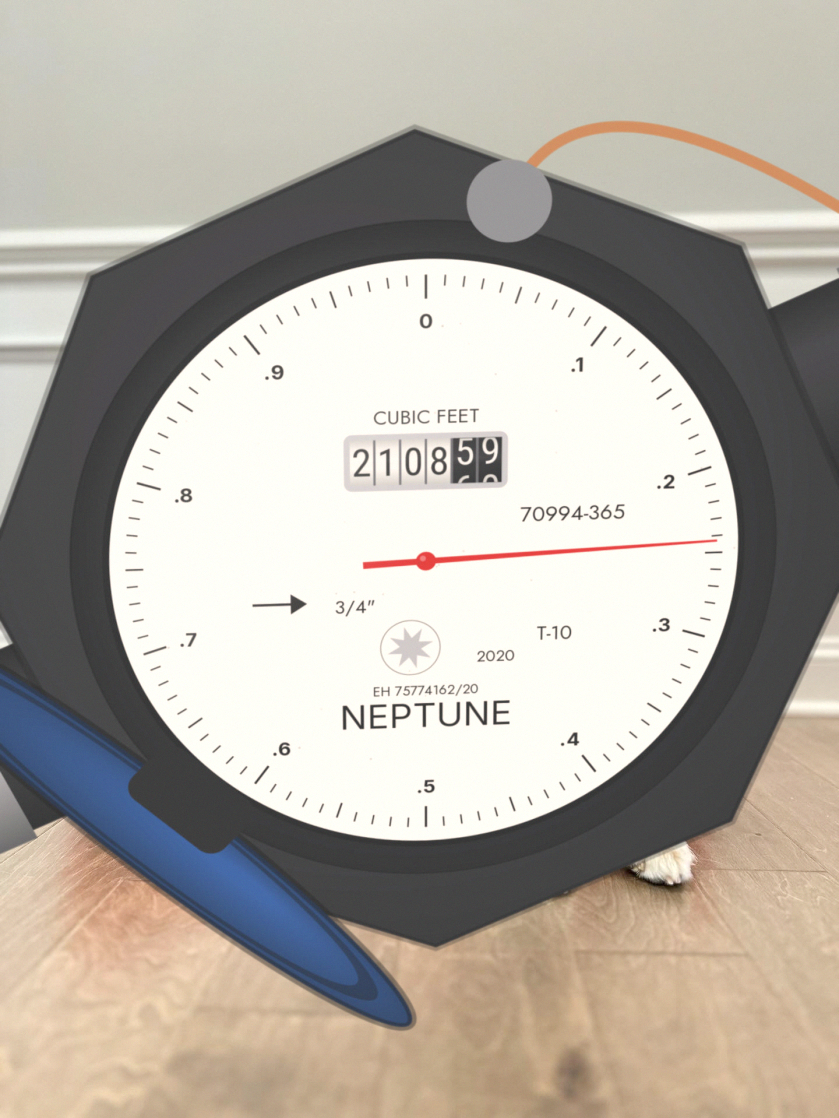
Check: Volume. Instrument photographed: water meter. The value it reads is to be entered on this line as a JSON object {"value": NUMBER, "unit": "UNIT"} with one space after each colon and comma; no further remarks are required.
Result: {"value": 210859.24, "unit": "ft³"}
